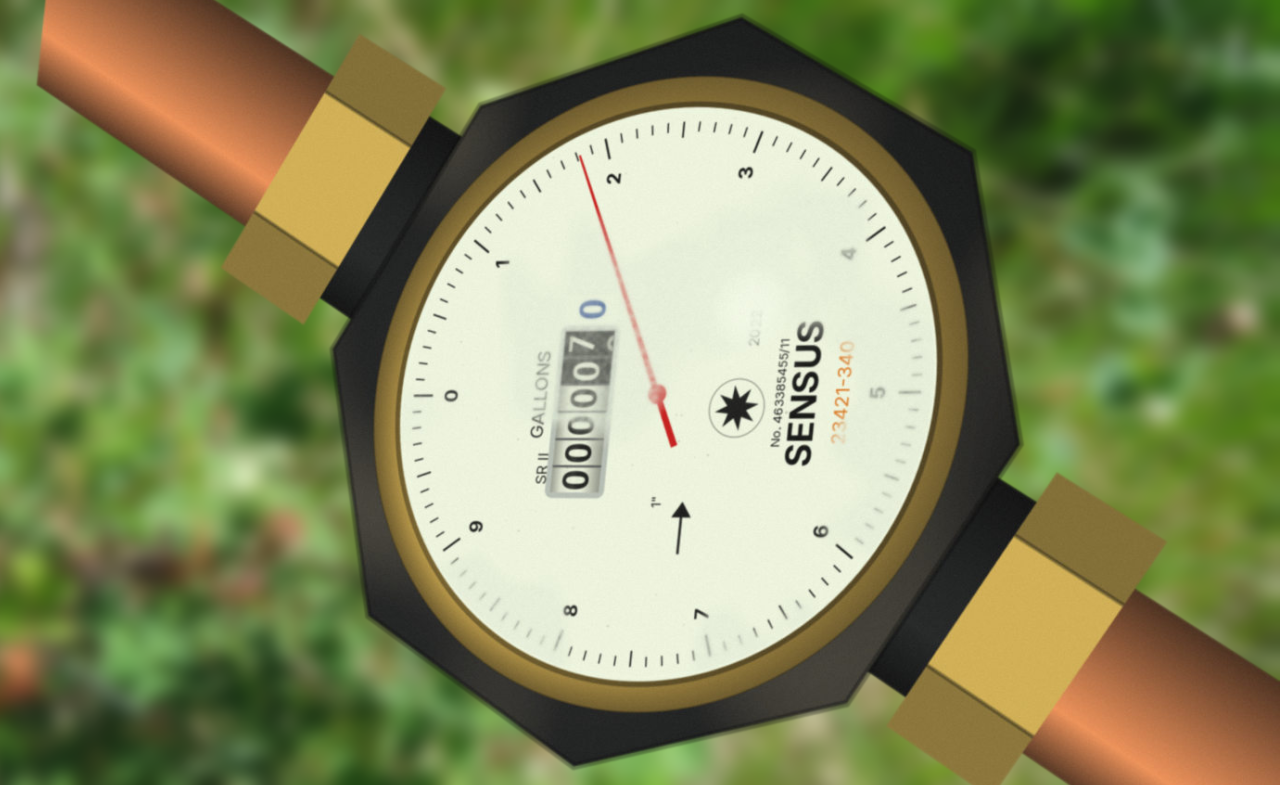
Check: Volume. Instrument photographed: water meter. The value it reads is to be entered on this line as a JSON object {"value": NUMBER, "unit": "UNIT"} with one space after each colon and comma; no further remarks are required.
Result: {"value": 71.8, "unit": "gal"}
